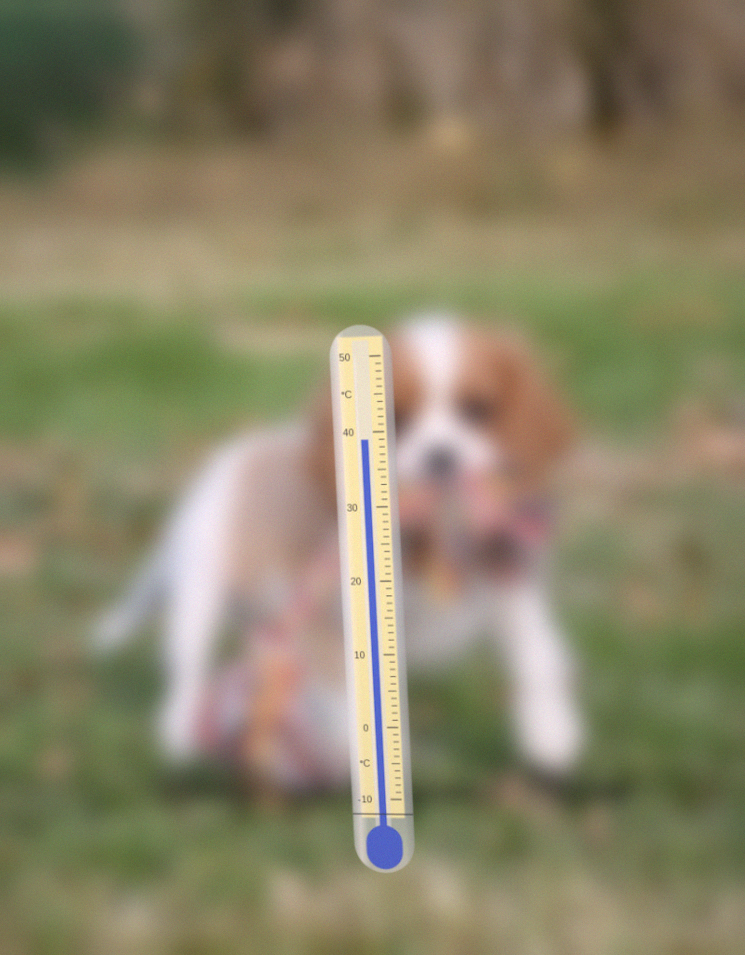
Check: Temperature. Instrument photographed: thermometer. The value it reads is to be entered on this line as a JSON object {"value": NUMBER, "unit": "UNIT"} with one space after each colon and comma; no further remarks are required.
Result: {"value": 39, "unit": "°C"}
